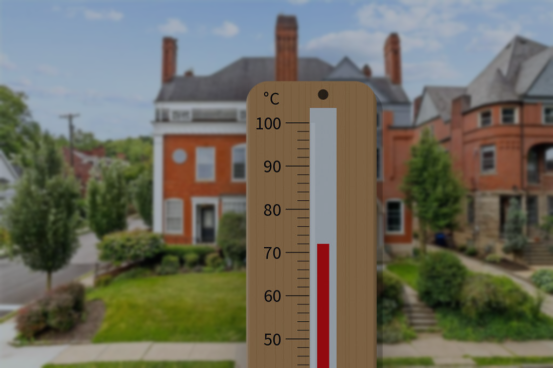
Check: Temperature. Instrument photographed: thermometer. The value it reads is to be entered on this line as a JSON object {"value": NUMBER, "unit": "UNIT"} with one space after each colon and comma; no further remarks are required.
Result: {"value": 72, "unit": "°C"}
